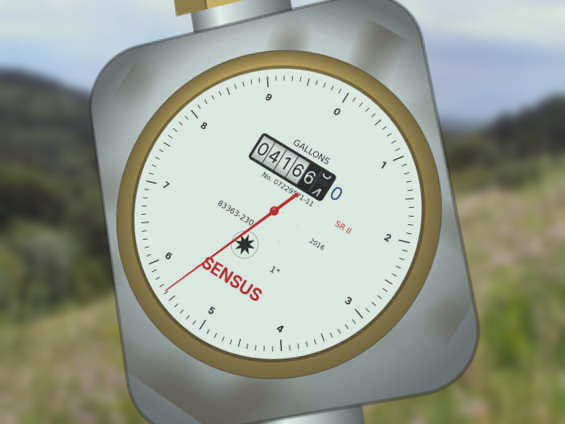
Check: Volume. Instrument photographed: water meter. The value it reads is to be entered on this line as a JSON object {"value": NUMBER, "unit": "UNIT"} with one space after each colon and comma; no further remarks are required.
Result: {"value": 416635.6, "unit": "gal"}
